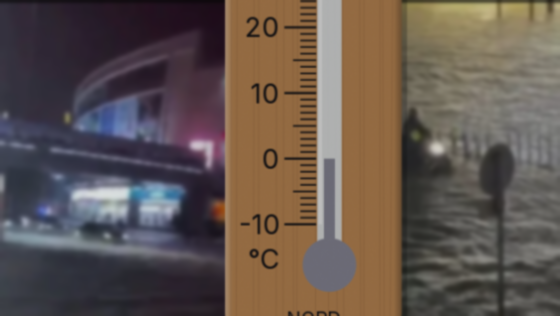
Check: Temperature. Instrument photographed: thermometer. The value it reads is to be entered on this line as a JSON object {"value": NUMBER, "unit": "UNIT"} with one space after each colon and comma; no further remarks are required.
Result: {"value": 0, "unit": "°C"}
